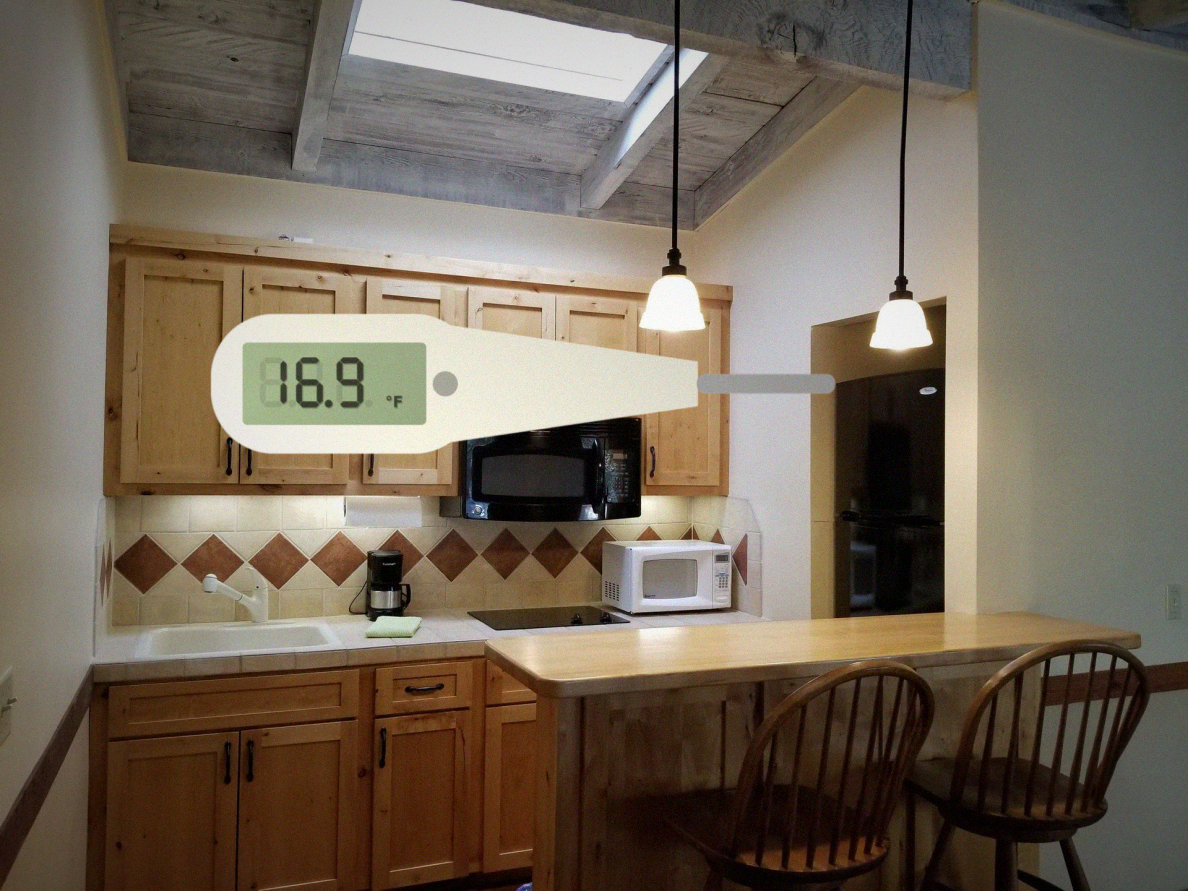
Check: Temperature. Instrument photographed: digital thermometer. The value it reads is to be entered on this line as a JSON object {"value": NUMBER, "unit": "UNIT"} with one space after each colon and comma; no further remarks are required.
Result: {"value": 16.9, "unit": "°F"}
